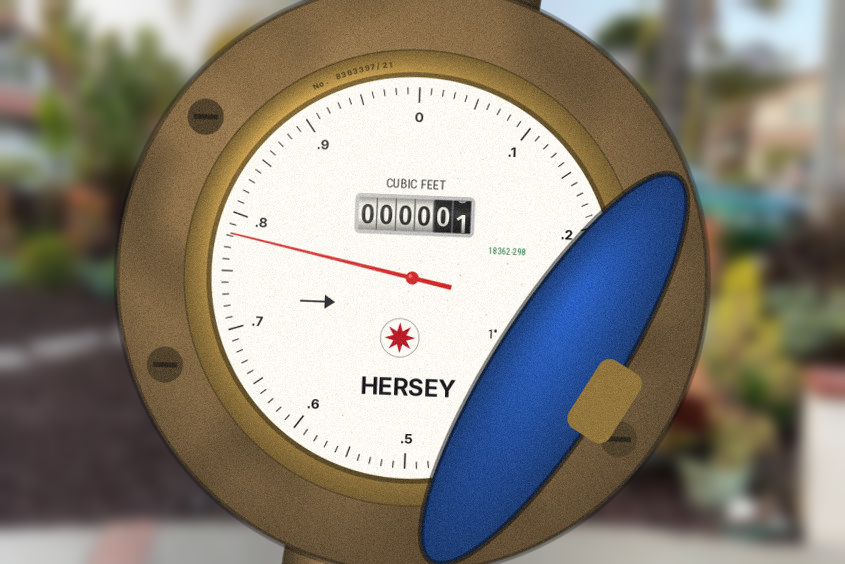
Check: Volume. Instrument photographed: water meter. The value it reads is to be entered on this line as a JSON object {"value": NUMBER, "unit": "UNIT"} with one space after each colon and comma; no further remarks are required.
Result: {"value": 0.78, "unit": "ft³"}
